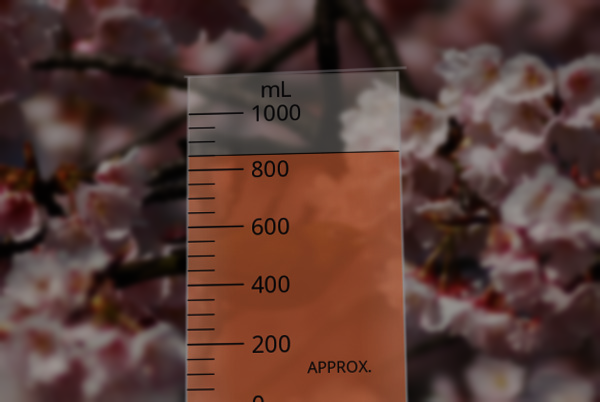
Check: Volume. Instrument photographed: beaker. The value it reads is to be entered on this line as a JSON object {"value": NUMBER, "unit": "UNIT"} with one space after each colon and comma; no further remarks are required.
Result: {"value": 850, "unit": "mL"}
